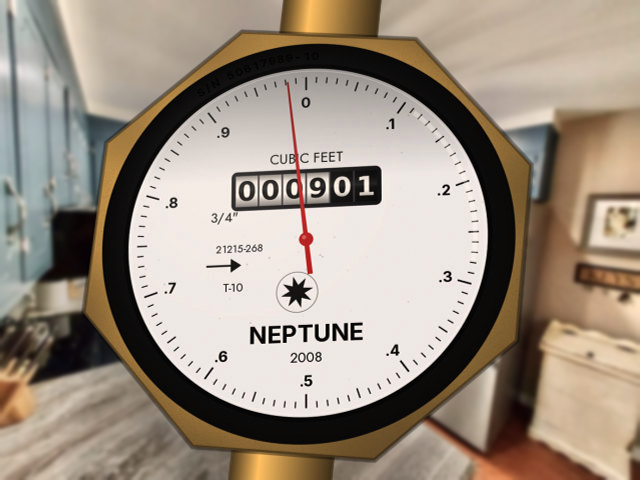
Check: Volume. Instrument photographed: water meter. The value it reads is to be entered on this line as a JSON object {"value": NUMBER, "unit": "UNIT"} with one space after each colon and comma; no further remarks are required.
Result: {"value": 900.98, "unit": "ft³"}
